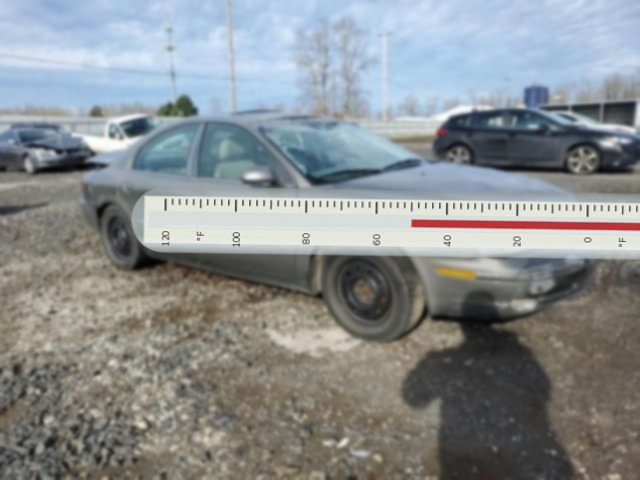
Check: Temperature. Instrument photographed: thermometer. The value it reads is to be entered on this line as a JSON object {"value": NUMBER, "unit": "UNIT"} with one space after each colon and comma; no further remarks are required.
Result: {"value": 50, "unit": "°F"}
